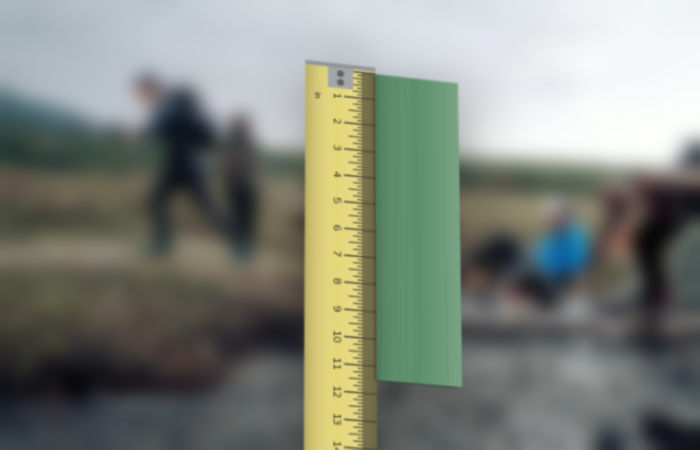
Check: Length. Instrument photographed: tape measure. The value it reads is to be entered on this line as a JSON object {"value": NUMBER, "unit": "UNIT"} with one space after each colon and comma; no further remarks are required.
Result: {"value": 11.5, "unit": "in"}
